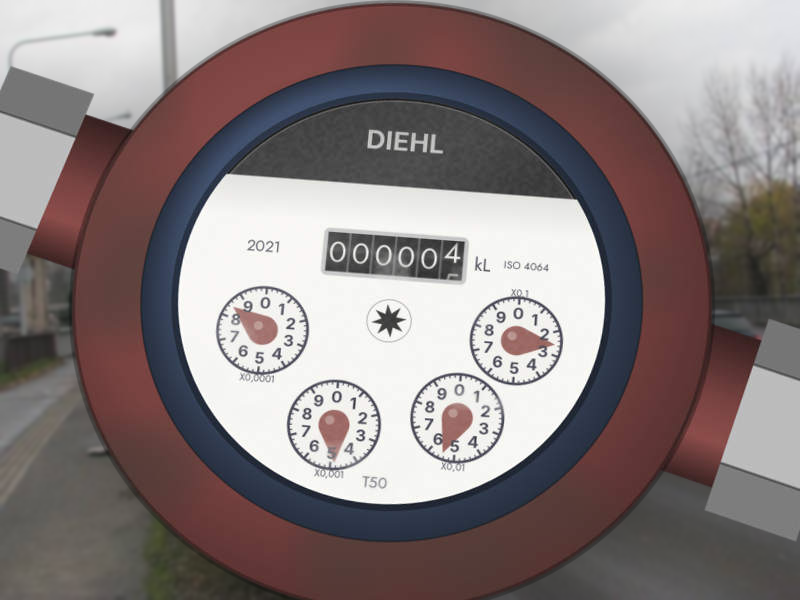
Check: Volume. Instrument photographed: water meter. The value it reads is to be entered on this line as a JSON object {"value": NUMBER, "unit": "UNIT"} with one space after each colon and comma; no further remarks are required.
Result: {"value": 4.2548, "unit": "kL"}
